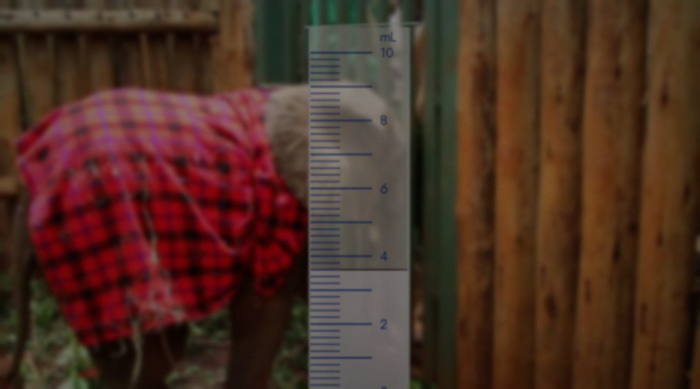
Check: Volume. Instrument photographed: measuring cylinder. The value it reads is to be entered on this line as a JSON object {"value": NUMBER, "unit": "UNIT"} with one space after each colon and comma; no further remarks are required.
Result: {"value": 3.6, "unit": "mL"}
